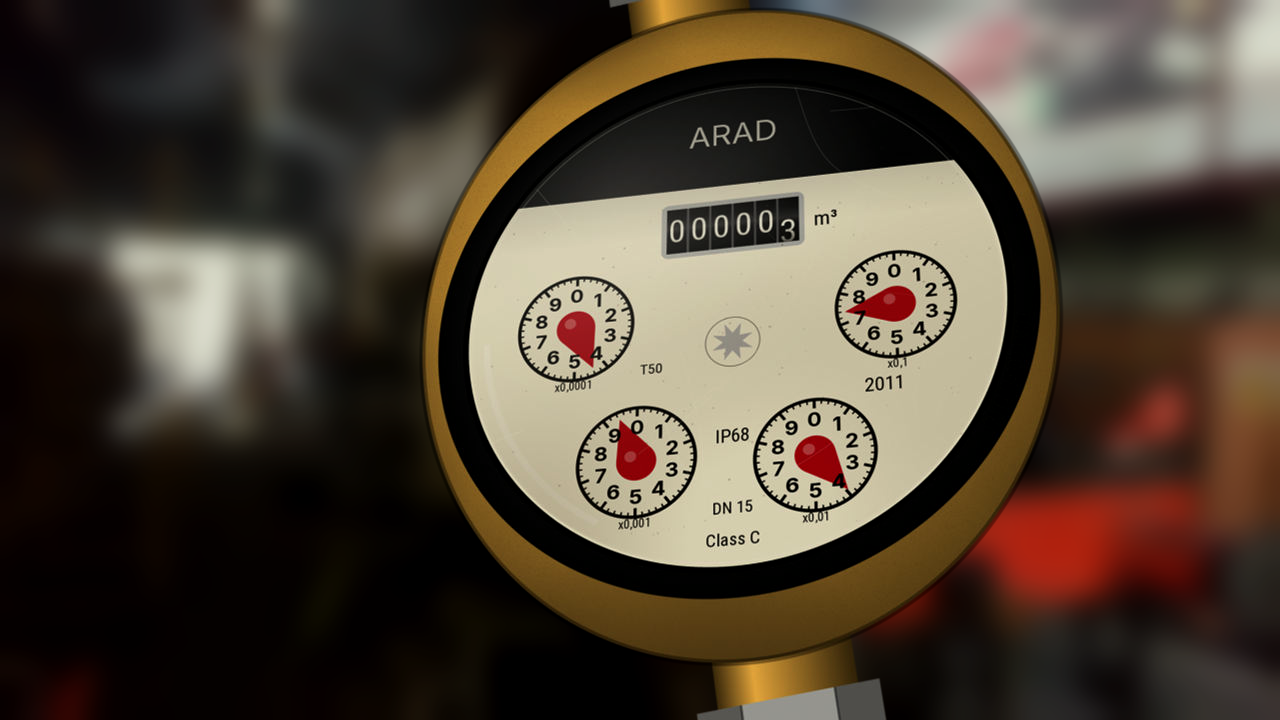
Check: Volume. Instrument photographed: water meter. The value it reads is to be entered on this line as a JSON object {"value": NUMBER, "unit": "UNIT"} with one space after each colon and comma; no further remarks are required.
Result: {"value": 2.7394, "unit": "m³"}
